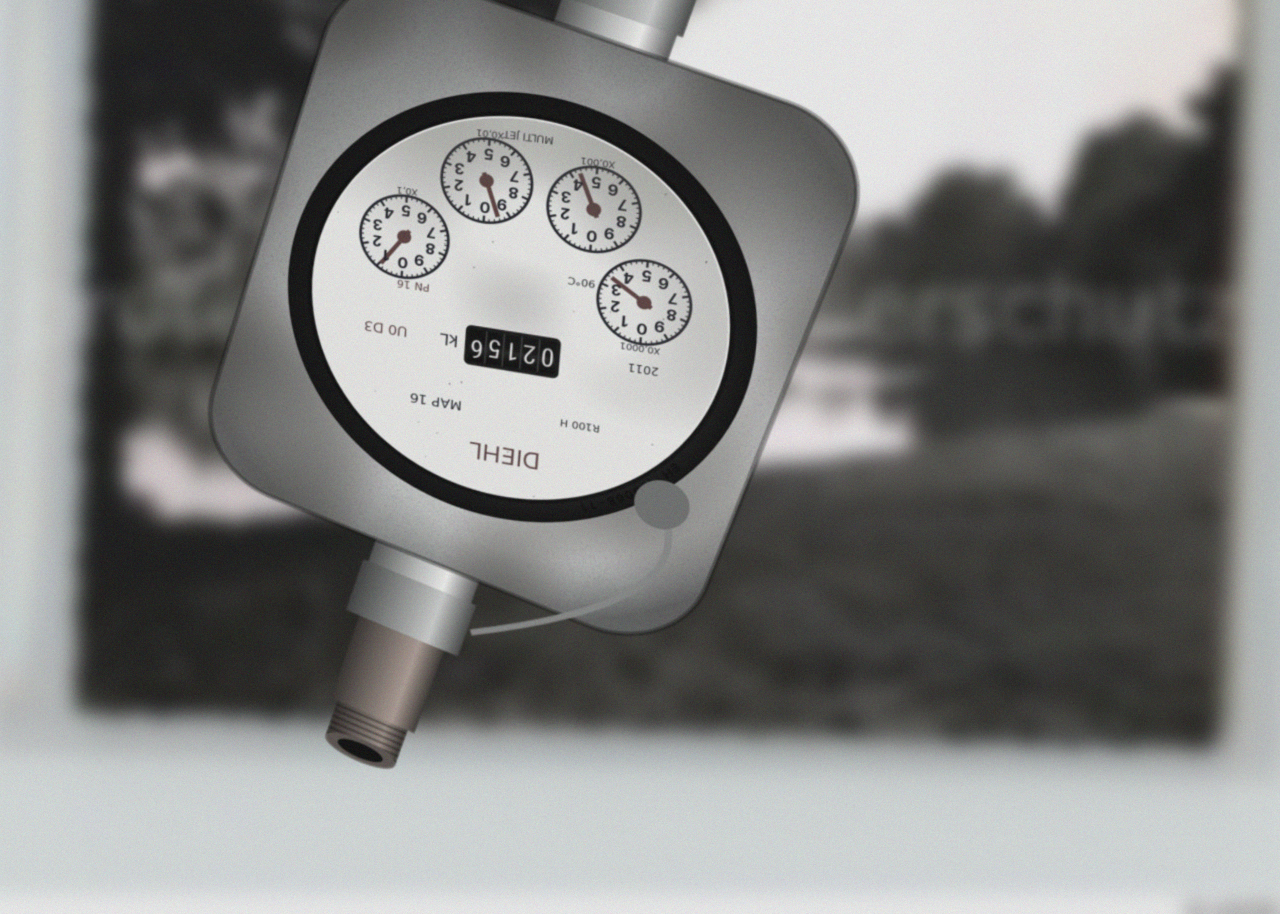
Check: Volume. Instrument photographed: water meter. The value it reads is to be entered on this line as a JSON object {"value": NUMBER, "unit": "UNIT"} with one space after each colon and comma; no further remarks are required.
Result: {"value": 2156.0943, "unit": "kL"}
